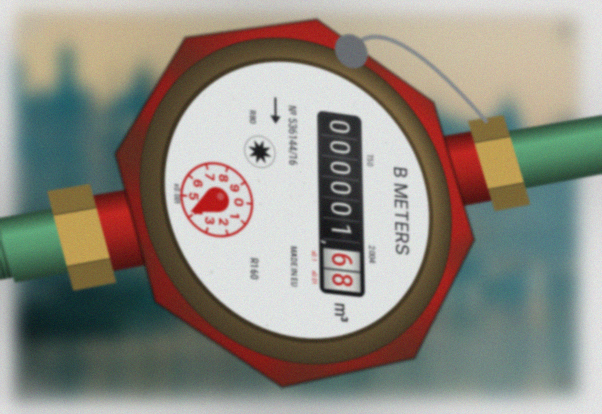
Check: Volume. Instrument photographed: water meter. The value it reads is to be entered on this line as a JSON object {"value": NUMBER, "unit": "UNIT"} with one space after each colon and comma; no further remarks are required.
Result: {"value": 1.684, "unit": "m³"}
